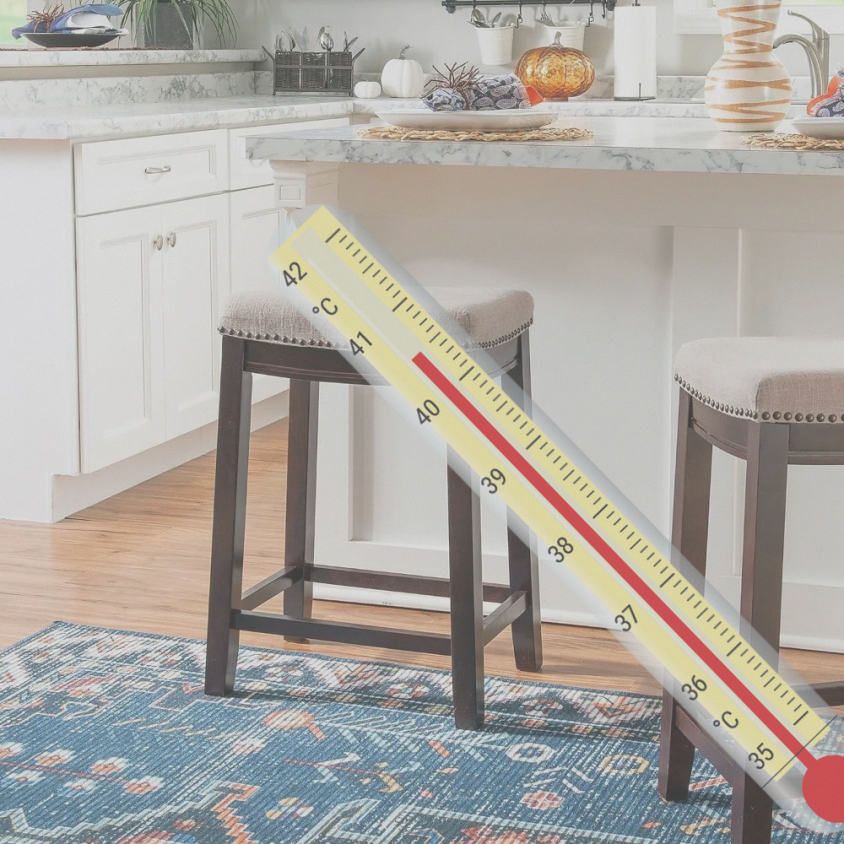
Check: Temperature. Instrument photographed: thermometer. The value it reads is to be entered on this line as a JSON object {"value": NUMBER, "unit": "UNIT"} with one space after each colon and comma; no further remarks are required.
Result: {"value": 40.5, "unit": "°C"}
